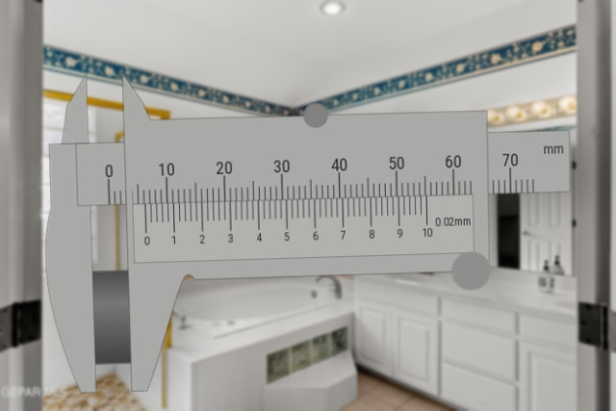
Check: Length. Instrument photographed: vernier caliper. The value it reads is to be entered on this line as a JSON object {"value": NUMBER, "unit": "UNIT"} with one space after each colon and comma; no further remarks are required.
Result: {"value": 6.2, "unit": "mm"}
